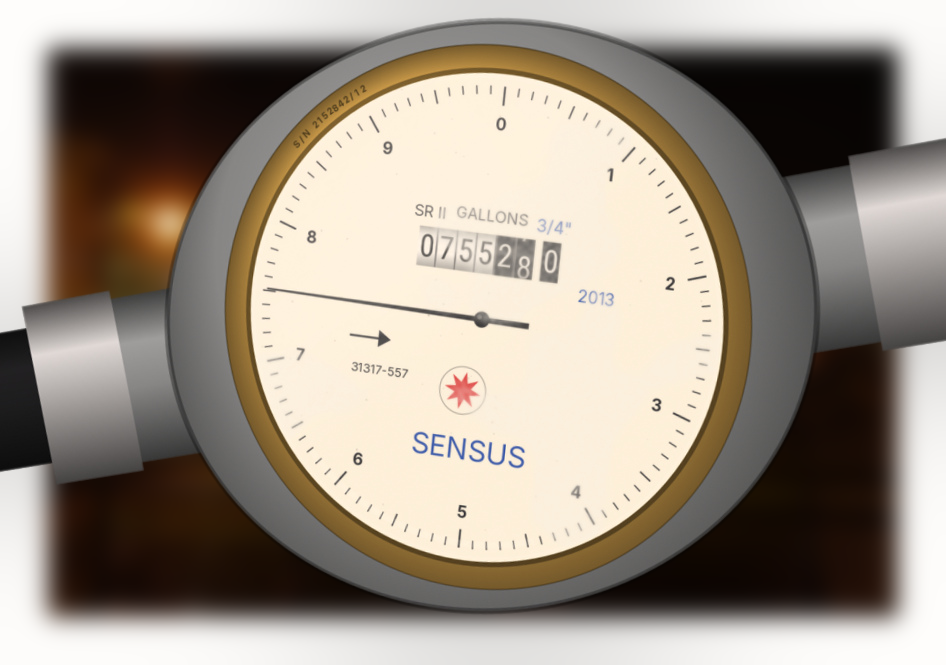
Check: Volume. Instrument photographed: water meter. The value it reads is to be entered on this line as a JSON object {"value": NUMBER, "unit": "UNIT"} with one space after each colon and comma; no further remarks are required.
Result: {"value": 755277.5, "unit": "gal"}
